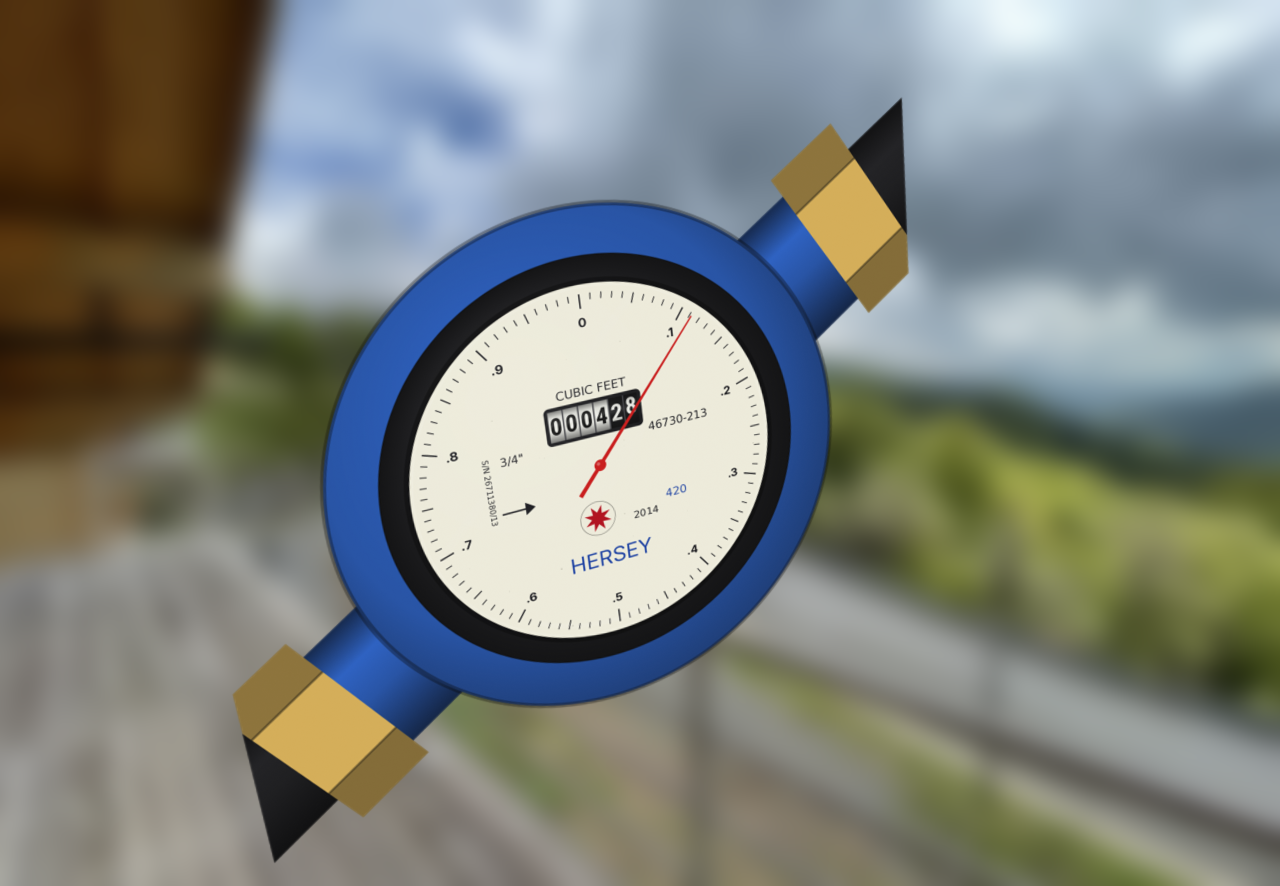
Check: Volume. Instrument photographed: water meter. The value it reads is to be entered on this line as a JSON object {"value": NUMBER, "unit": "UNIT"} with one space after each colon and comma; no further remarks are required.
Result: {"value": 428.11, "unit": "ft³"}
